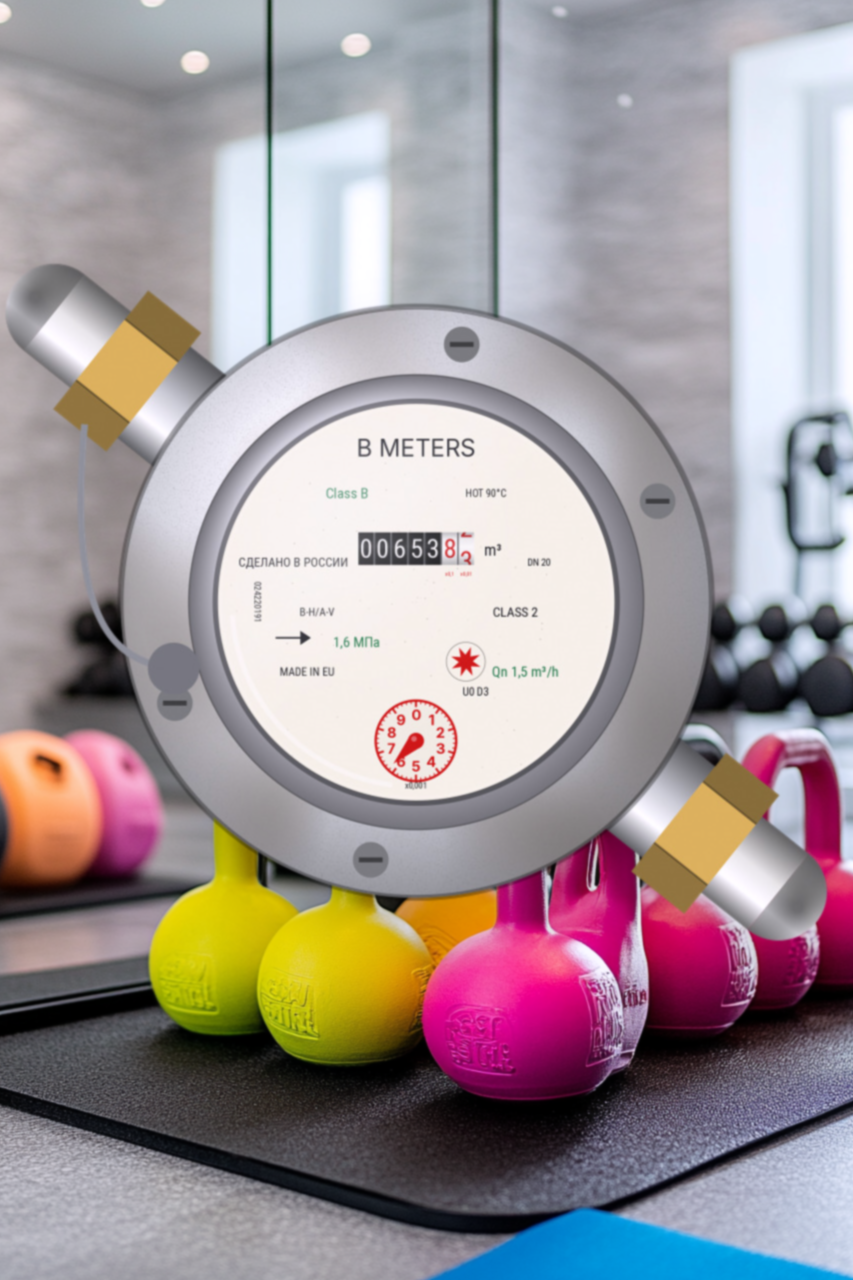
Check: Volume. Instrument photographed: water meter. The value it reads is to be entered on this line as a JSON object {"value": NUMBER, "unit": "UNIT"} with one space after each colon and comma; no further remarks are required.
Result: {"value": 653.826, "unit": "m³"}
